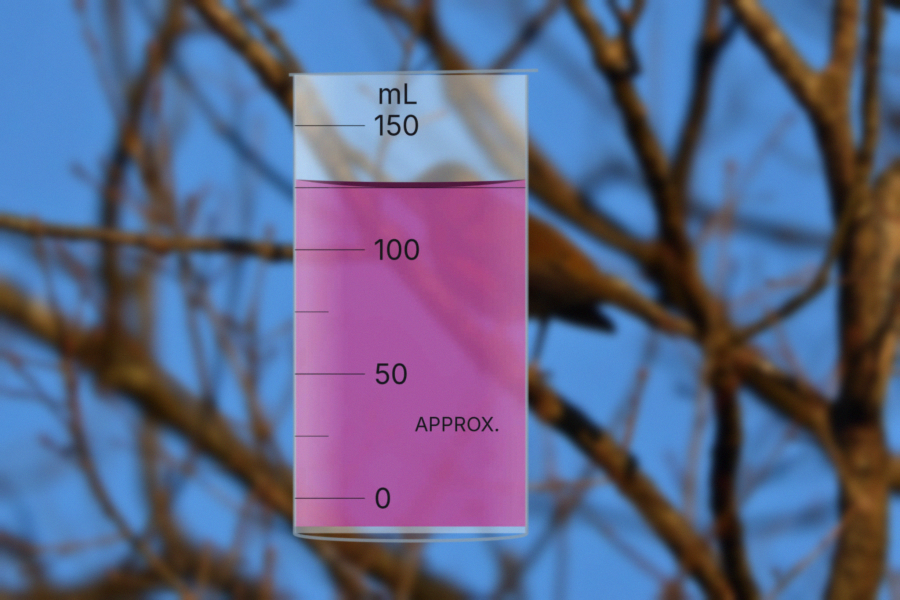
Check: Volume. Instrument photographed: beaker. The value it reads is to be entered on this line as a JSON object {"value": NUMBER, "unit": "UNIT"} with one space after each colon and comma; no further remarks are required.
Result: {"value": 125, "unit": "mL"}
